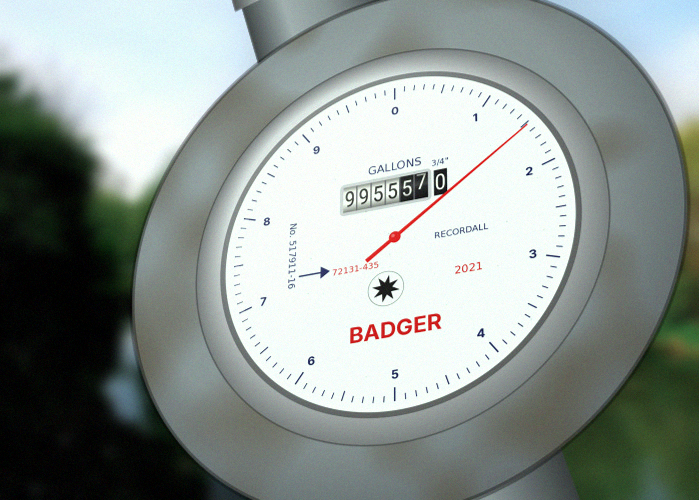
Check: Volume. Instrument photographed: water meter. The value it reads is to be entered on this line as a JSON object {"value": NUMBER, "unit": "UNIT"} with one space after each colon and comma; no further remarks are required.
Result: {"value": 9955571.5, "unit": "gal"}
